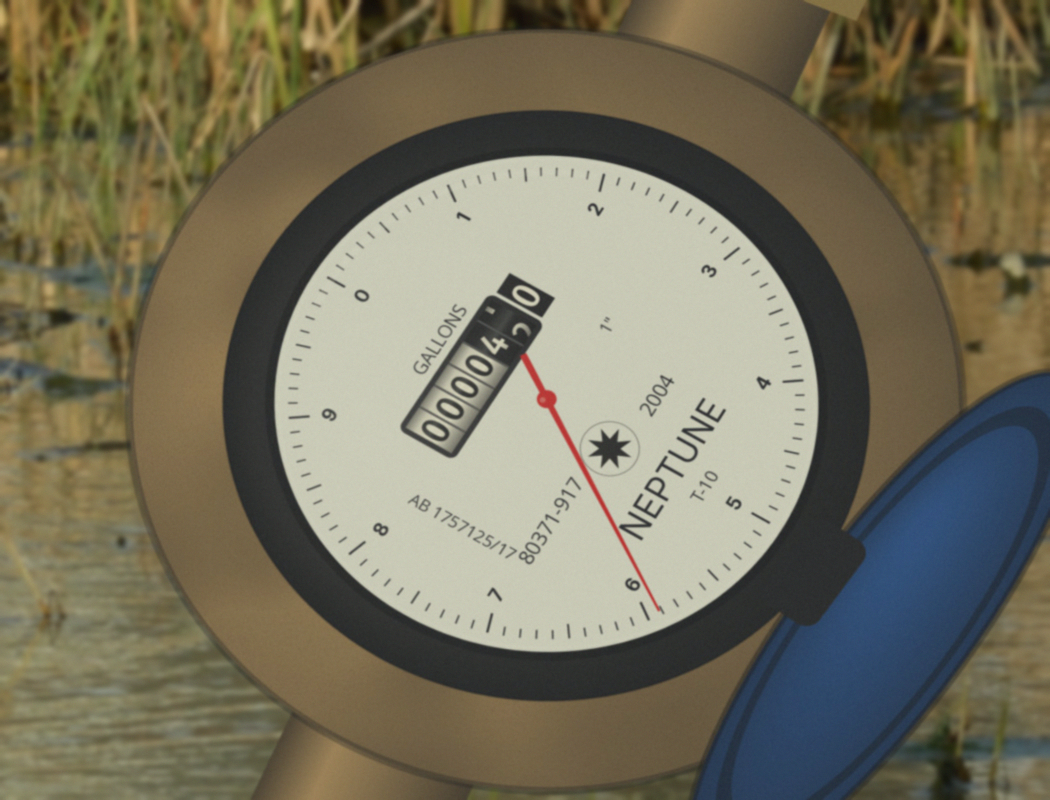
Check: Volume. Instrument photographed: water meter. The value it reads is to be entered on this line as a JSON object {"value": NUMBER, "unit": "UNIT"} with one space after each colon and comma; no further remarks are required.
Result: {"value": 415.9, "unit": "gal"}
